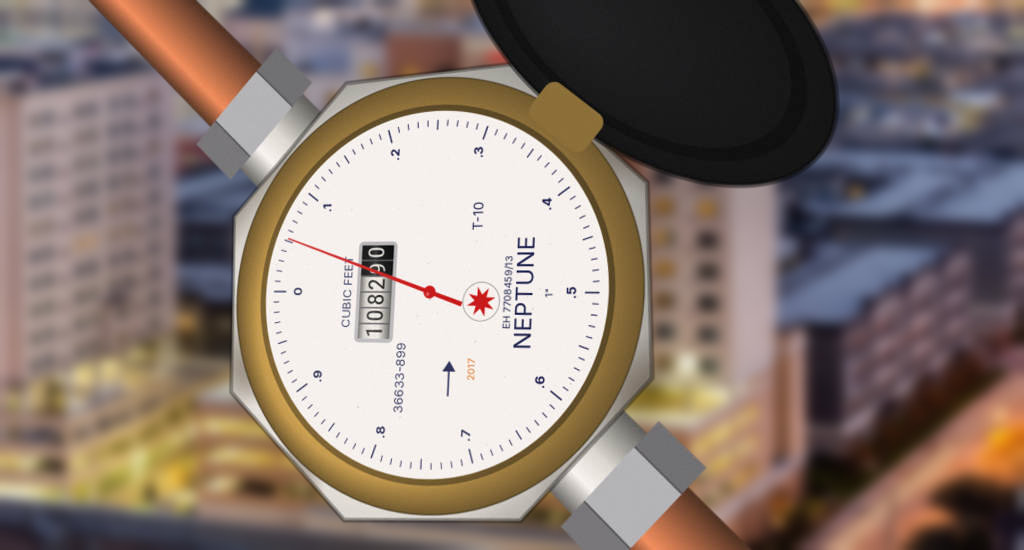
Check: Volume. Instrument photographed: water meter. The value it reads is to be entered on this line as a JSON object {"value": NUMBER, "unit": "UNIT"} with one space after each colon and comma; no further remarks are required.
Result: {"value": 108290.05, "unit": "ft³"}
